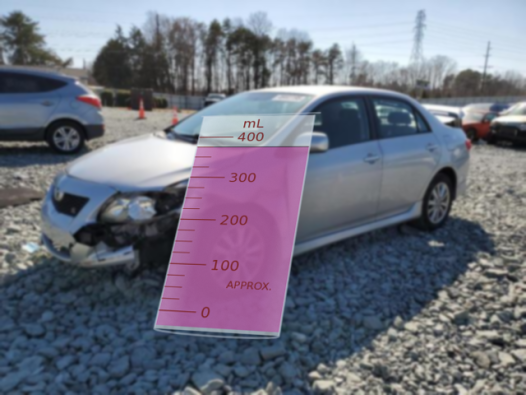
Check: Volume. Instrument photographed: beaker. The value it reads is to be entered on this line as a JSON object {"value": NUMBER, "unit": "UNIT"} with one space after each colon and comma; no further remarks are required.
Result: {"value": 375, "unit": "mL"}
